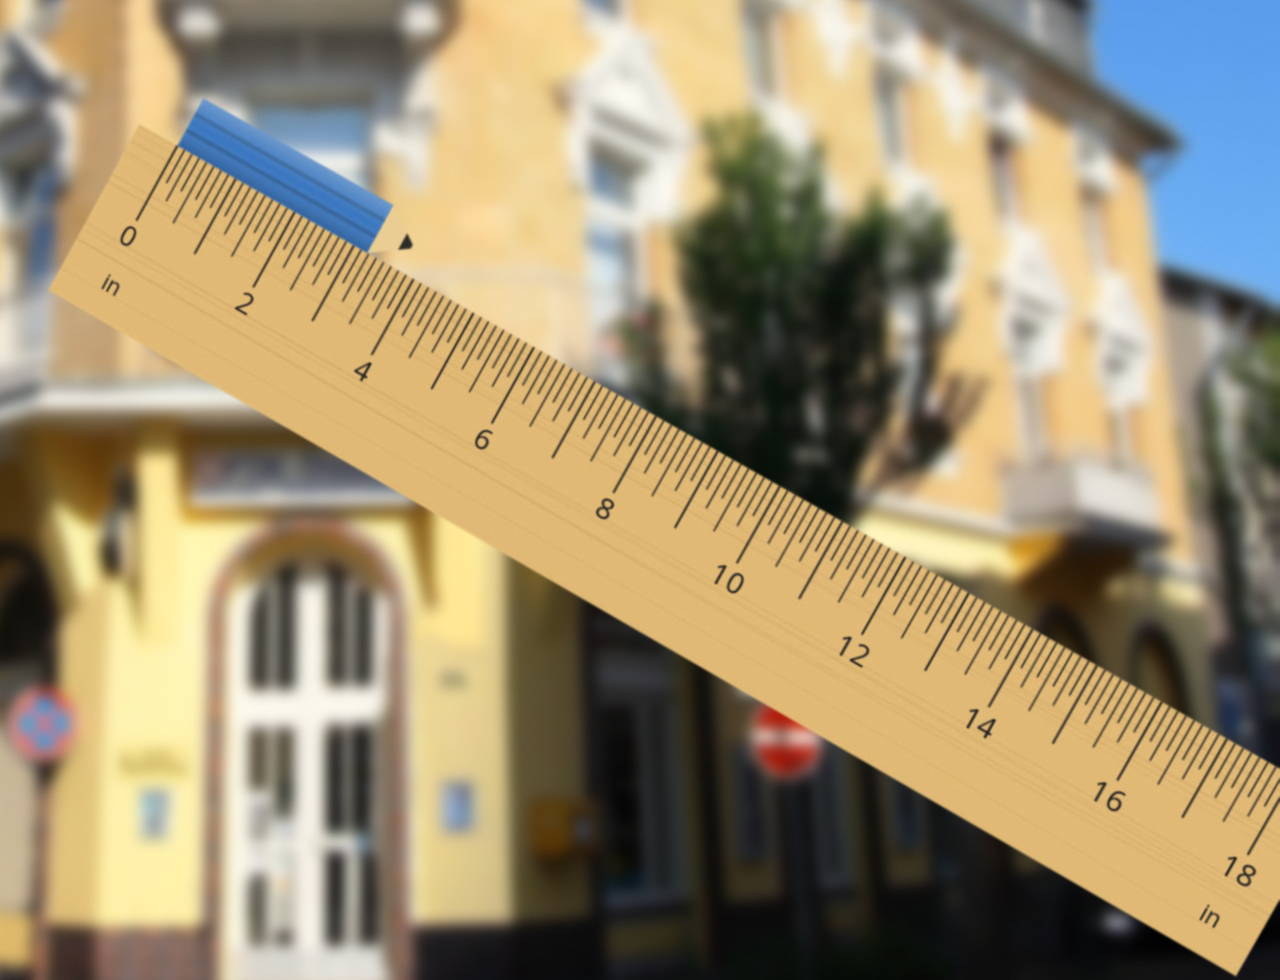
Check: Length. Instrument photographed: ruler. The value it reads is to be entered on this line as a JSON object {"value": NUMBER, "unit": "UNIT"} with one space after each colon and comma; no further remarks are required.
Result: {"value": 3.75, "unit": "in"}
